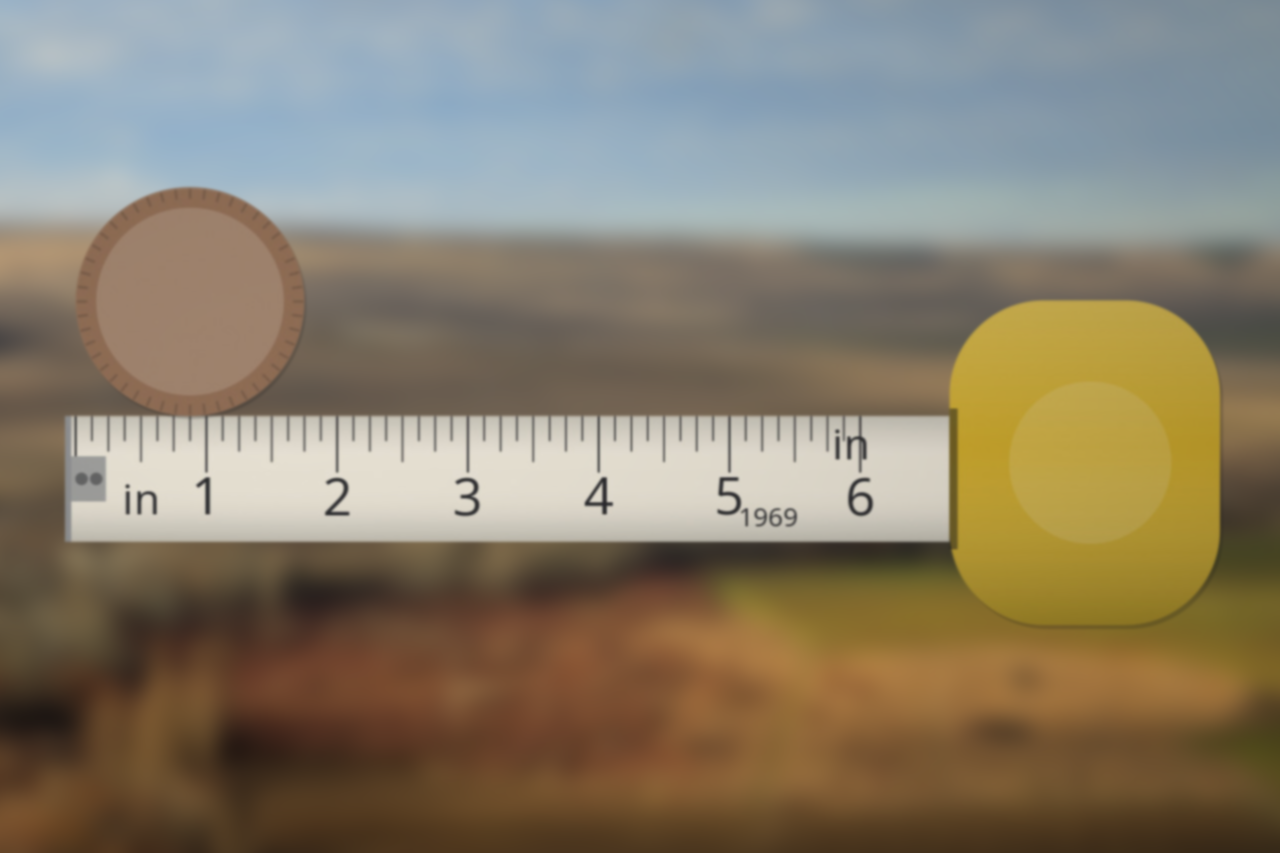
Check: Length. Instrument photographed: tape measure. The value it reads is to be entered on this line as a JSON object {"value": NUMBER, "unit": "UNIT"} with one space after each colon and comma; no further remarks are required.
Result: {"value": 1.75, "unit": "in"}
